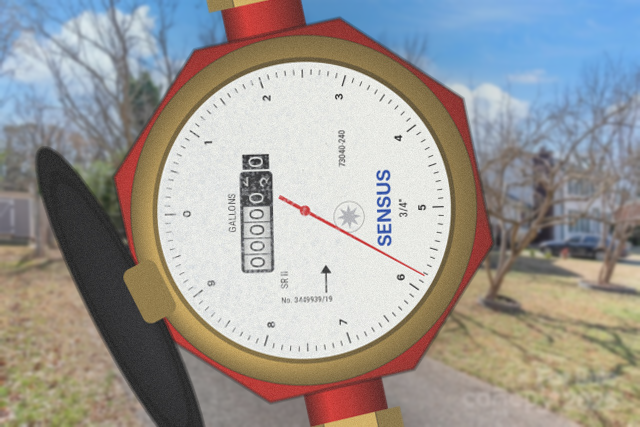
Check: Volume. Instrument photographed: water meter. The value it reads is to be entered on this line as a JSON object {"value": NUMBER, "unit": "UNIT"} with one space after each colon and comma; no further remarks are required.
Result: {"value": 25.8, "unit": "gal"}
